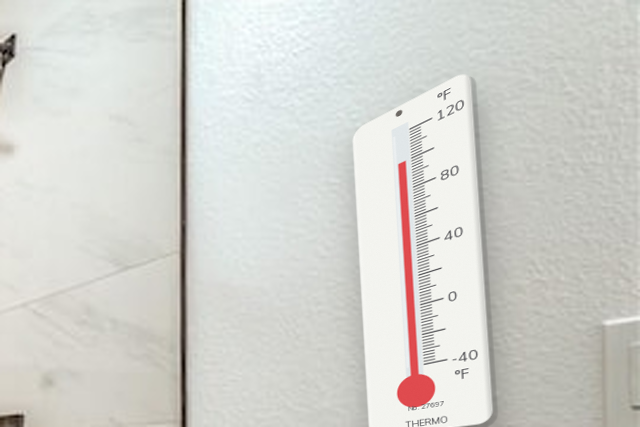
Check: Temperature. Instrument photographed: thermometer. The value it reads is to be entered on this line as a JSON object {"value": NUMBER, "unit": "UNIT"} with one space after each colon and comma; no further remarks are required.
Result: {"value": 100, "unit": "°F"}
